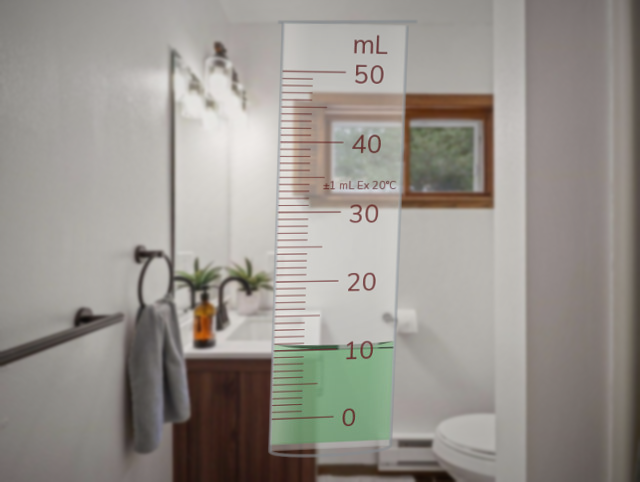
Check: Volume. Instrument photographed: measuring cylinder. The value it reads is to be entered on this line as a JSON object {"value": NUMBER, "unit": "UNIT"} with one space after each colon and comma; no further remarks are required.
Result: {"value": 10, "unit": "mL"}
